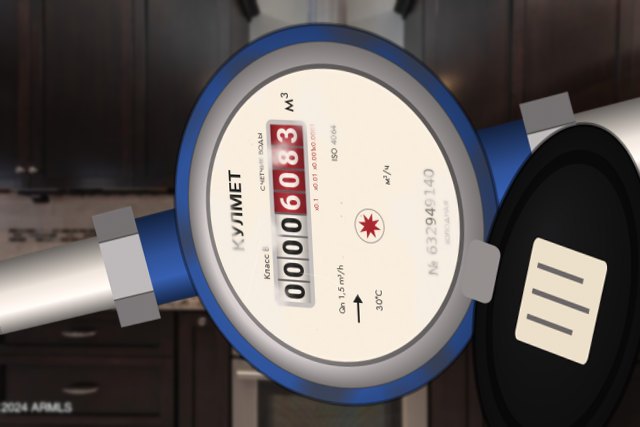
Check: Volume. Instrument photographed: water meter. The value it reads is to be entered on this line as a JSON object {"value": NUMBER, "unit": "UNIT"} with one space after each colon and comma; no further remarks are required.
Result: {"value": 0.6083, "unit": "m³"}
